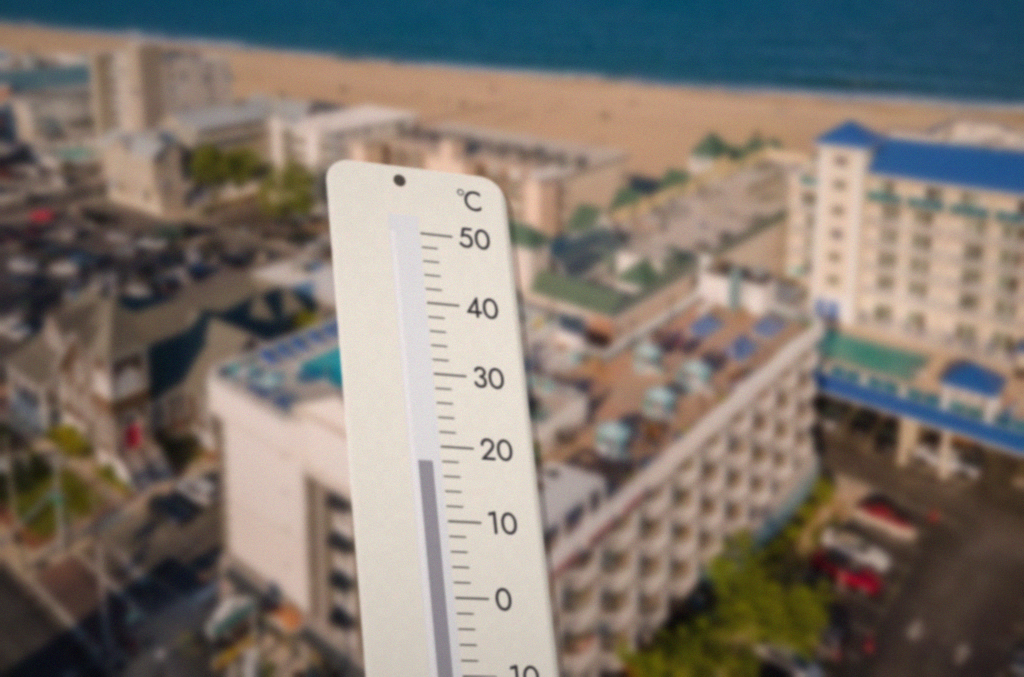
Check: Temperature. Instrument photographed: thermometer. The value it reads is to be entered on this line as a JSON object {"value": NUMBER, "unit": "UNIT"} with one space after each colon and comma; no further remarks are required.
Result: {"value": 18, "unit": "°C"}
